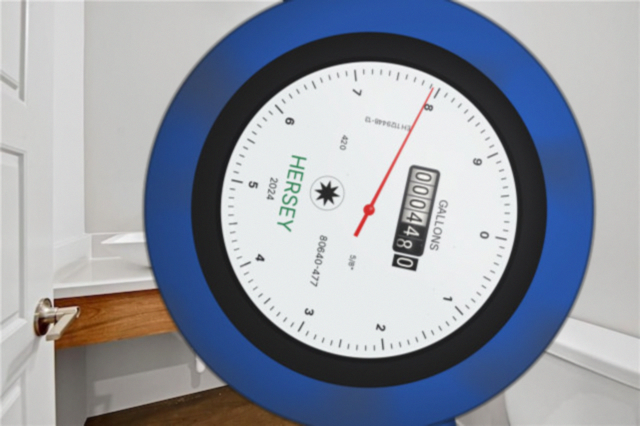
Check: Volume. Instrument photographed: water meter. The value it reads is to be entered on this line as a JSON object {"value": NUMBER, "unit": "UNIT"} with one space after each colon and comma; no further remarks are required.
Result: {"value": 4477.9, "unit": "gal"}
